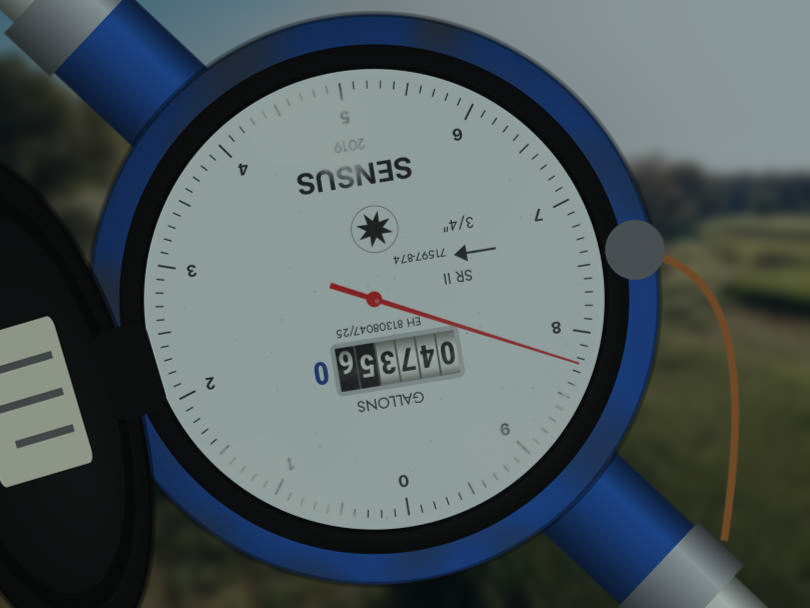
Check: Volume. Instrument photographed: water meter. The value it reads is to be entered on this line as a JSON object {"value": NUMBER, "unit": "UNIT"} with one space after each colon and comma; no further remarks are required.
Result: {"value": 473558.2, "unit": "gal"}
